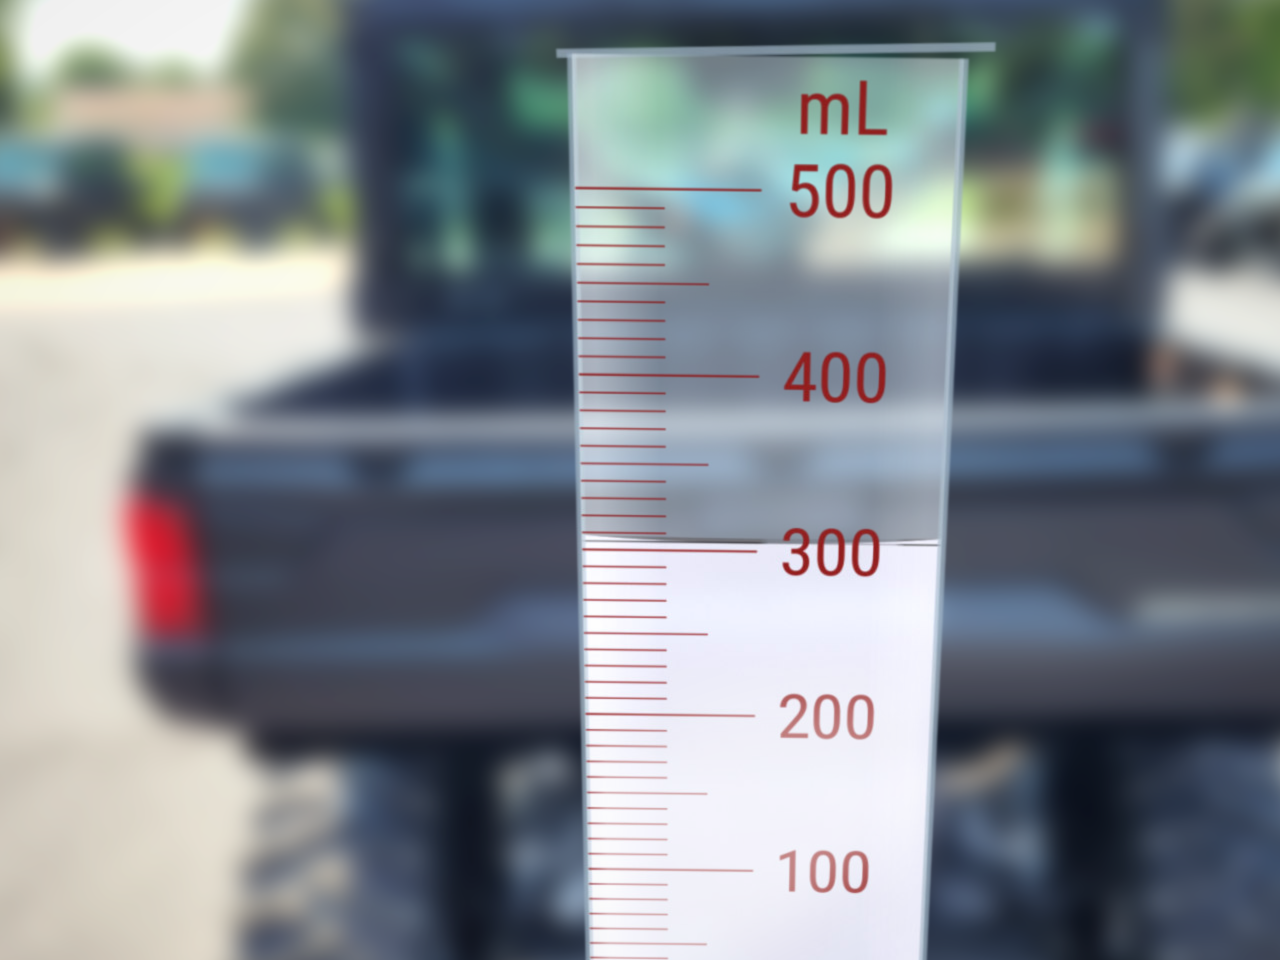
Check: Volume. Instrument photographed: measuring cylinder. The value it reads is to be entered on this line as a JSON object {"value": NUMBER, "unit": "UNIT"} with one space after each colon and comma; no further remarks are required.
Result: {"value": 305, "unit": "mL"}
